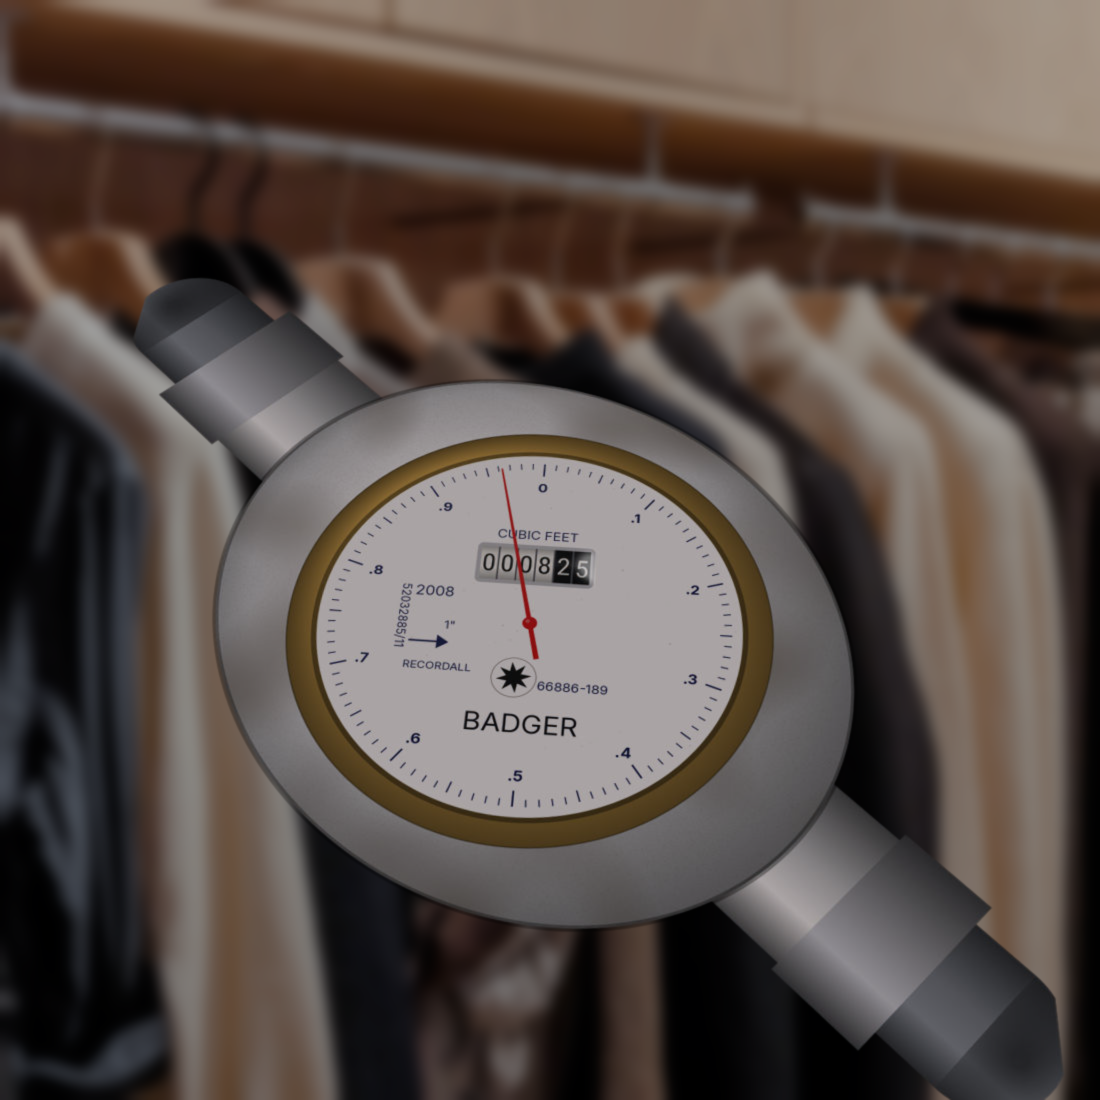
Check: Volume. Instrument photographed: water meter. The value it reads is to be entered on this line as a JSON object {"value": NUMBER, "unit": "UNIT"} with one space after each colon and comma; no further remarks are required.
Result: {"value": 824.96, "unit": "ft³"}
